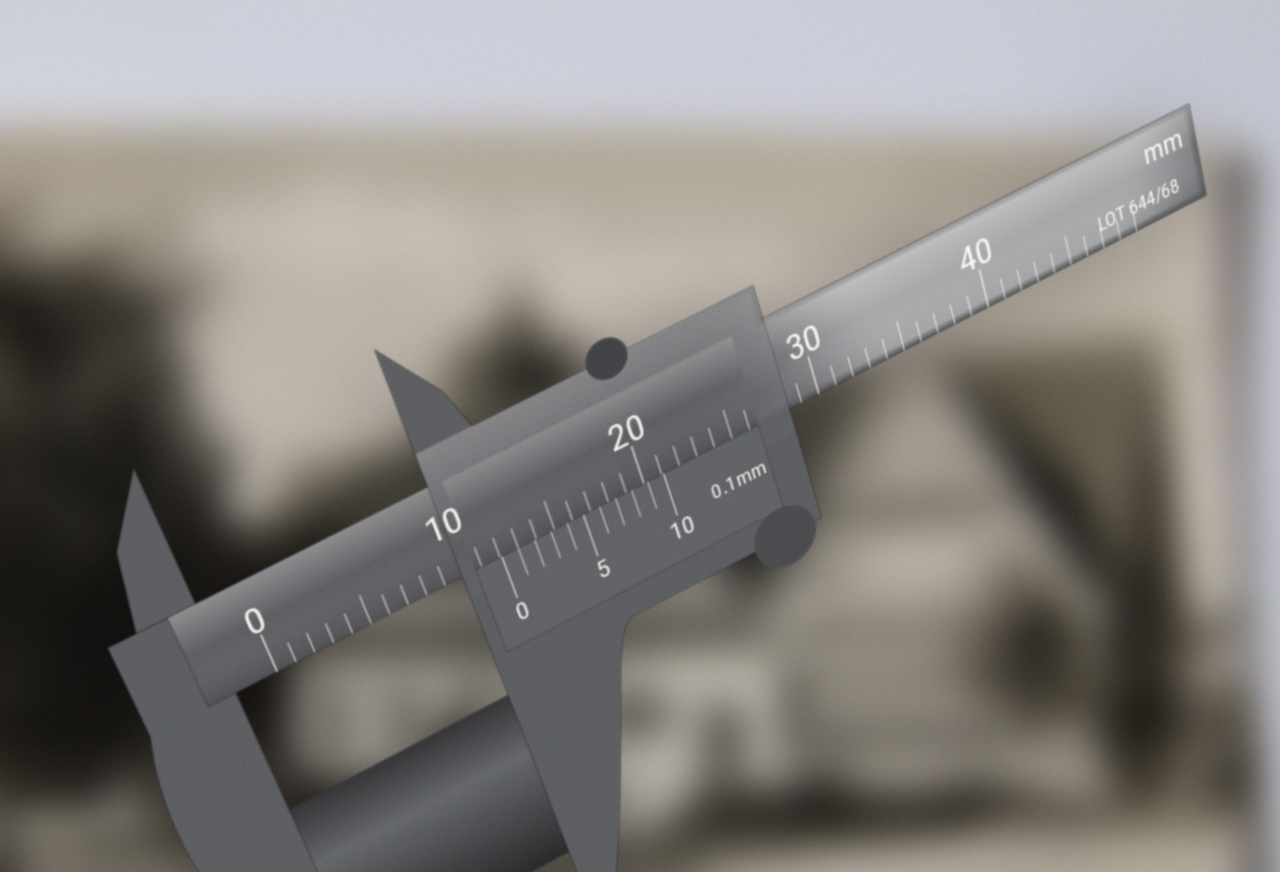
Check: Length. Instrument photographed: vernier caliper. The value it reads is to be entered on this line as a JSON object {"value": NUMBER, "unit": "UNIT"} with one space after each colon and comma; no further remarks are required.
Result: {"value": 12.1, "unit": "mm"}
